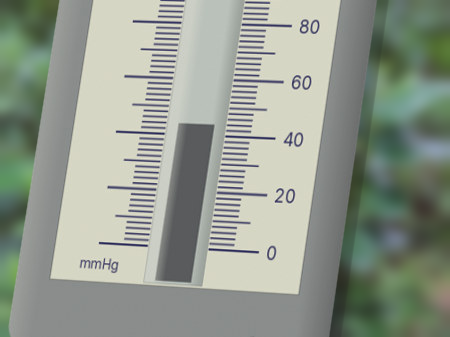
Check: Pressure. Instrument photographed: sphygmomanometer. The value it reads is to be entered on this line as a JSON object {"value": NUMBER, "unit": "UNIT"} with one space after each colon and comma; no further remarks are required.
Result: {"value": 44, "unit": "mmHg"}
